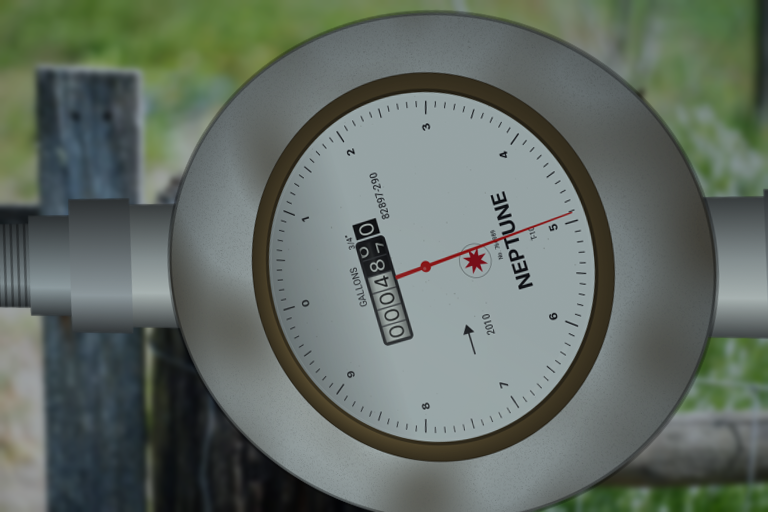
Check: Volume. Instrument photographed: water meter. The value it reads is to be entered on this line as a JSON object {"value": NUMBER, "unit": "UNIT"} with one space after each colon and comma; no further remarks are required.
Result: {"value": 4864.9, "unit": "gal"}
